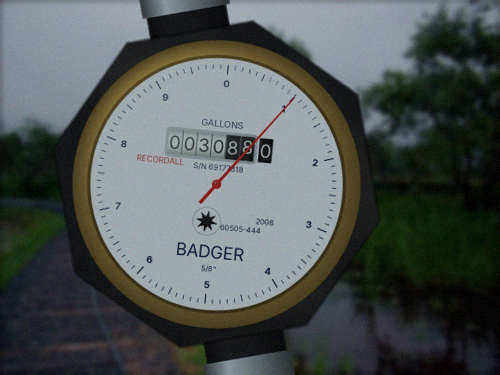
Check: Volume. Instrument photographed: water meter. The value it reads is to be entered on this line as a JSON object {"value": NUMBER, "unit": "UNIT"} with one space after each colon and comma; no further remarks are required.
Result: {"value": 30881.0, "unit": "gal"}
